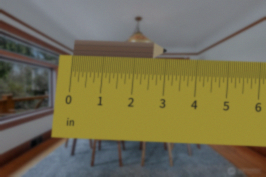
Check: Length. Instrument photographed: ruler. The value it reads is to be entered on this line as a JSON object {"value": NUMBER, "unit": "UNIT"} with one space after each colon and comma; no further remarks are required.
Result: {"value": 3, "unit": "in"}
